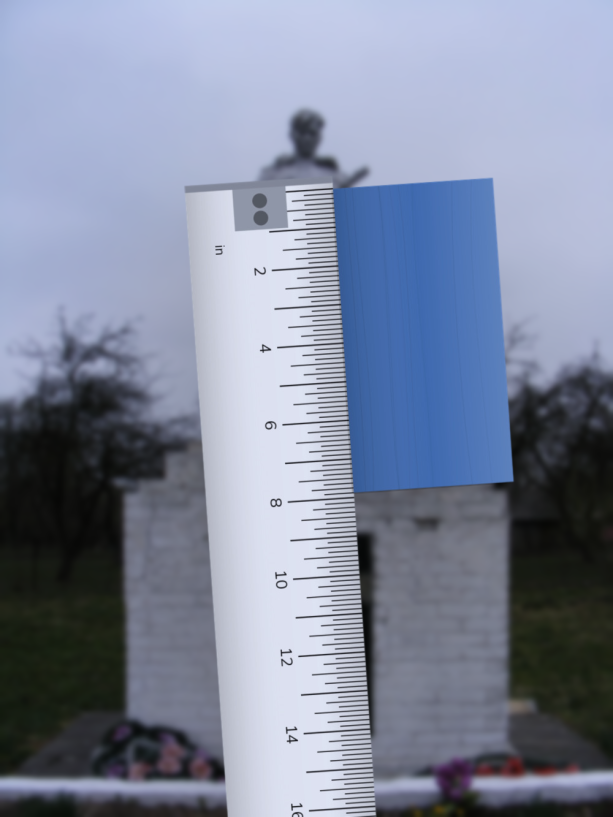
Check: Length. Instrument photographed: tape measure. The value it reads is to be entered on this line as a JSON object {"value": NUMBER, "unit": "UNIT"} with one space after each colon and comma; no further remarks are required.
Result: {"value": 7.875, "unit": "in"}
